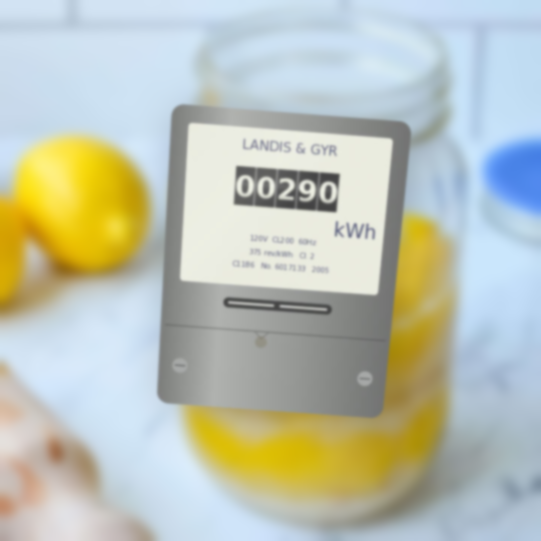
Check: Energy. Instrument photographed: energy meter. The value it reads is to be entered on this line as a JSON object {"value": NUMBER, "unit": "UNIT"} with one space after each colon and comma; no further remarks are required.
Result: {"value": 290, "unit": "kWh"}
